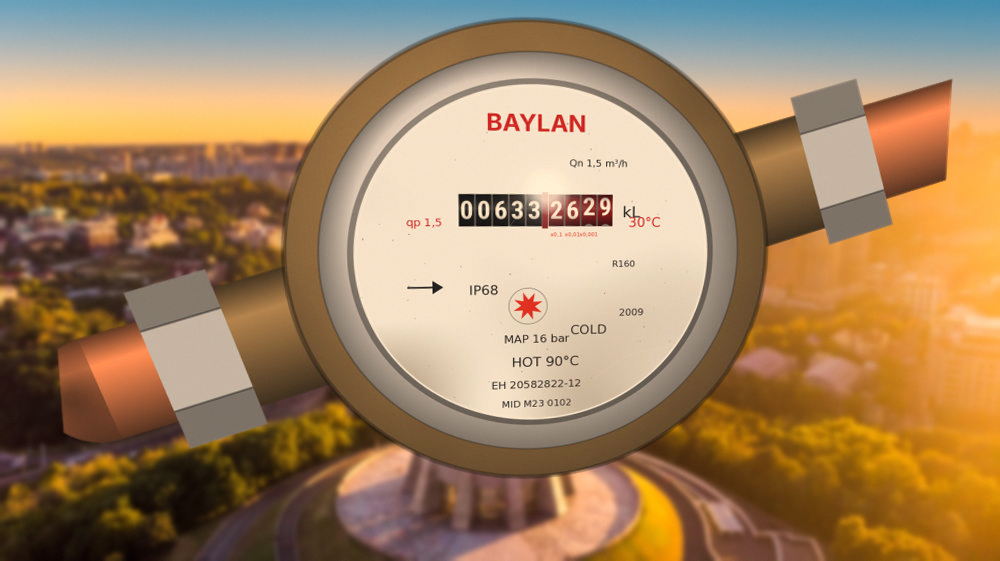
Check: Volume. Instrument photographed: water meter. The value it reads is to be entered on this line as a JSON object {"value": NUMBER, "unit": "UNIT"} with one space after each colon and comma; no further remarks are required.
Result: {"value": 633.2629, "unit": "kL"}
